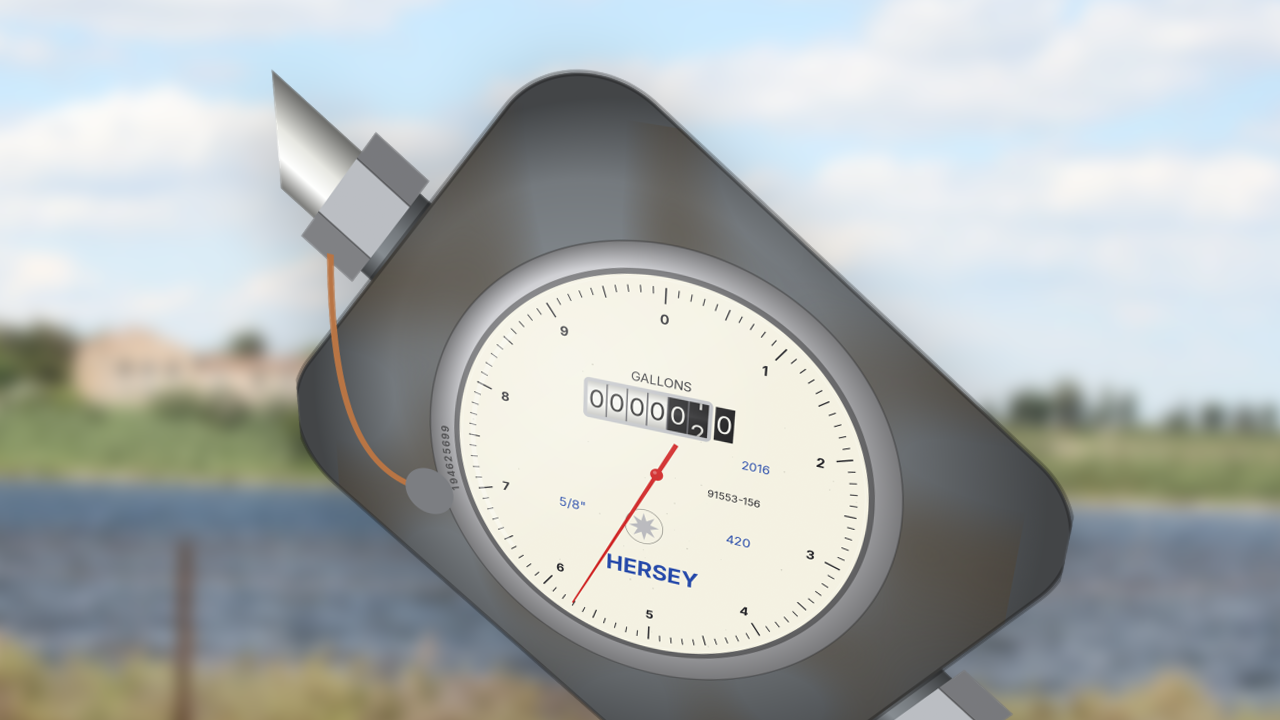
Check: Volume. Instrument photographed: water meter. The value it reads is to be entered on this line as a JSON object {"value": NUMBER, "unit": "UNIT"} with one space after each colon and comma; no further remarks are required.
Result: {"value": 15.7, "unit": "gal"}
